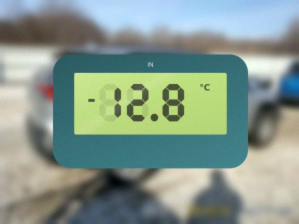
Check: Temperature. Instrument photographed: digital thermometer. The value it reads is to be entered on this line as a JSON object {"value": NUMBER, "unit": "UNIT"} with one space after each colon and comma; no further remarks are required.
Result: {"value": -12.8, "unit": "°C"}
